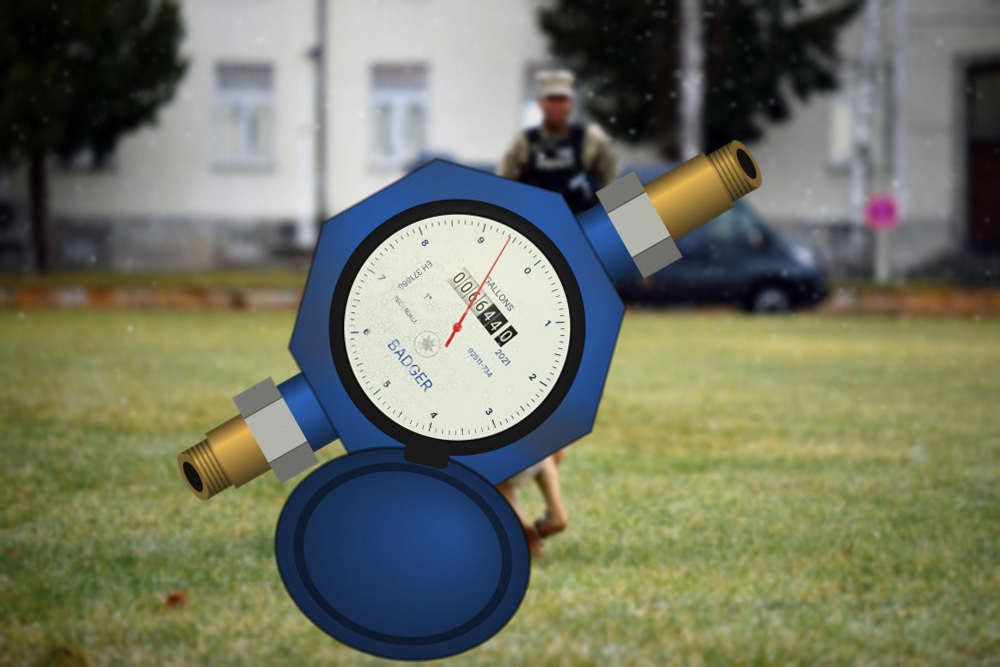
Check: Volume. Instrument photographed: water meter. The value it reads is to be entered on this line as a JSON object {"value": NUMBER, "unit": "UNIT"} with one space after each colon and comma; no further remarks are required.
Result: {"value": 66439.4, "unit": "gal"}
